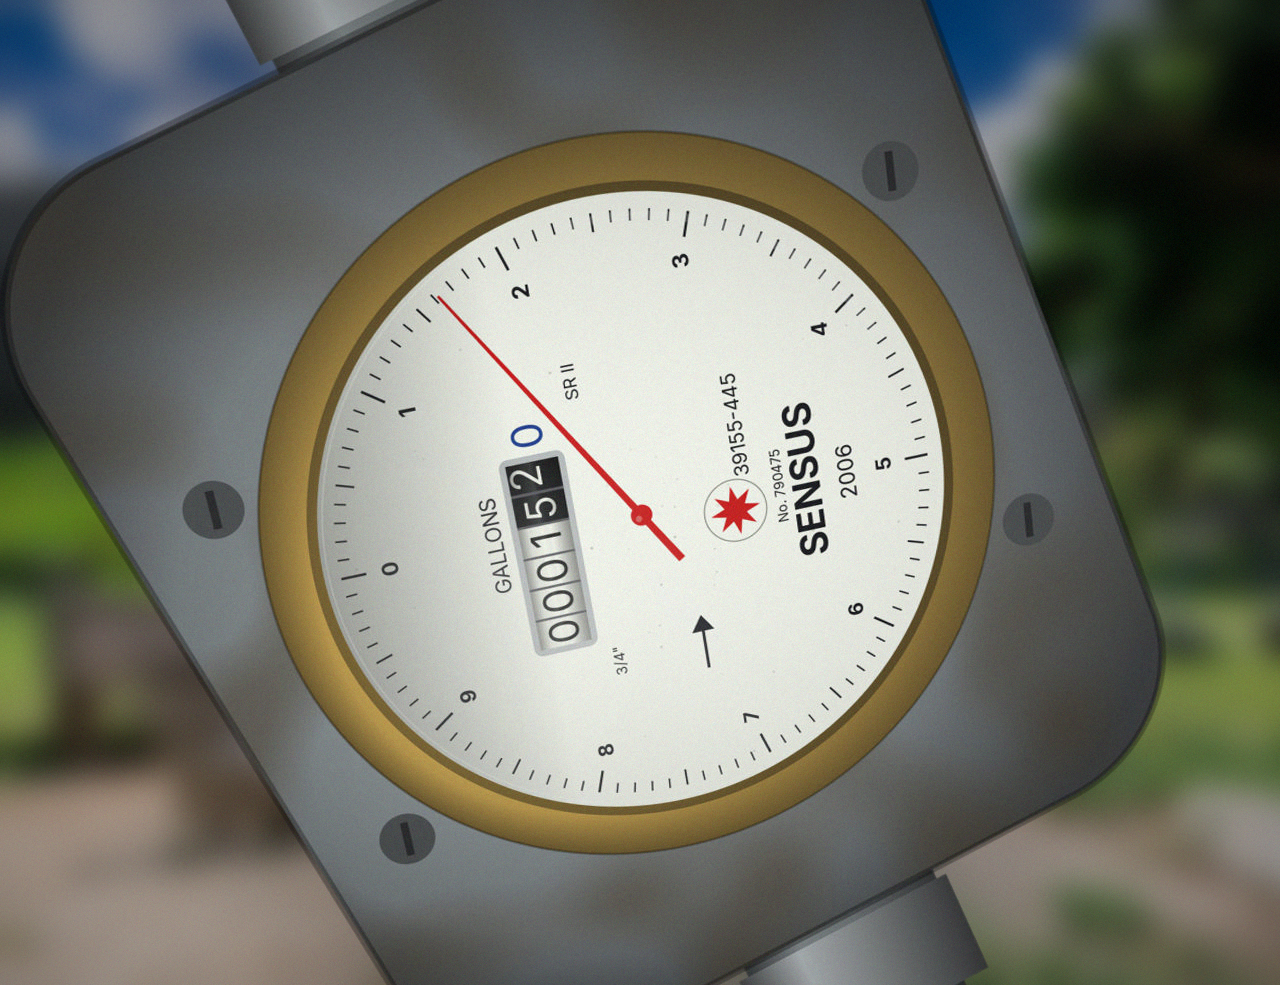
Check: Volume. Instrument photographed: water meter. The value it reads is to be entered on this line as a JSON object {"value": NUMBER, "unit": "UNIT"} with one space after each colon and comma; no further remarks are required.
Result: {"value": 1521.6, "unit": "gal"}
